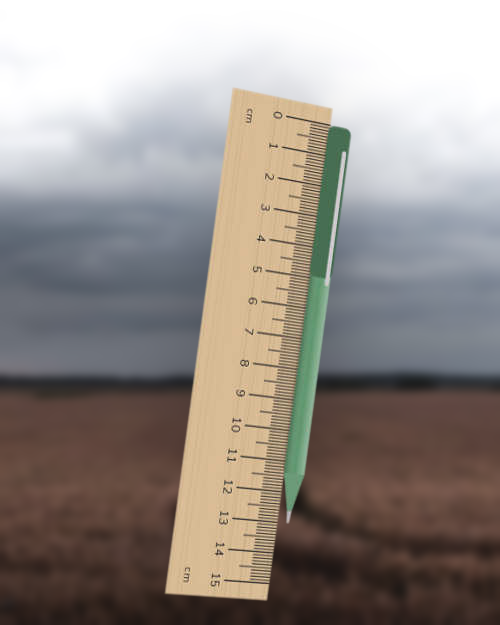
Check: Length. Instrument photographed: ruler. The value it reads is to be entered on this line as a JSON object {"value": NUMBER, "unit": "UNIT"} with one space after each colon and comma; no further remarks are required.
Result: {"value": 13, "unit": "cm"}
